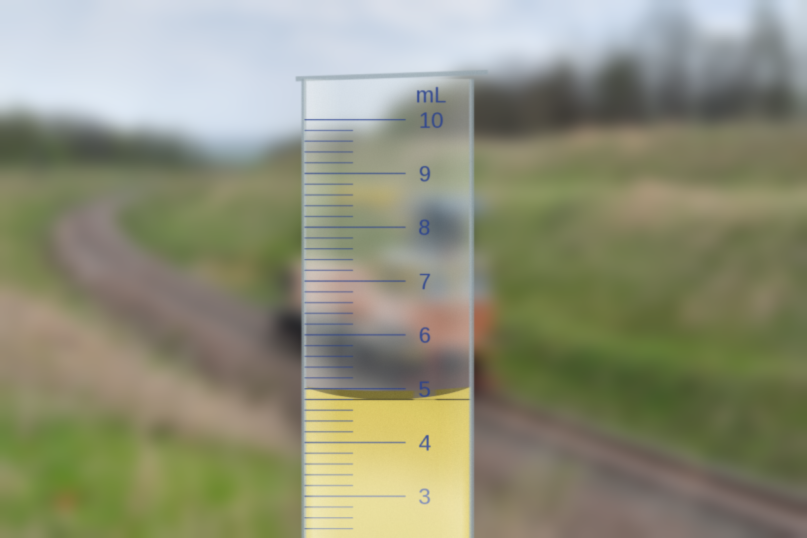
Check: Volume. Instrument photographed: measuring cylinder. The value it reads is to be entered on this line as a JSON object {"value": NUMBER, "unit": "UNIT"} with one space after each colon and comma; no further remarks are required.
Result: {"value": 4.8, "unit": "mL"}
